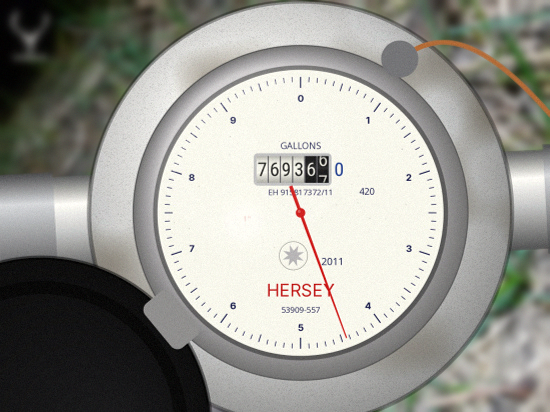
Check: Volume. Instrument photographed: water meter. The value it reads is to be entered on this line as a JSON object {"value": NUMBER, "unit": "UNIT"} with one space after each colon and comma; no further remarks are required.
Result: {"value": 7693664.4, "unit": "gal"}
